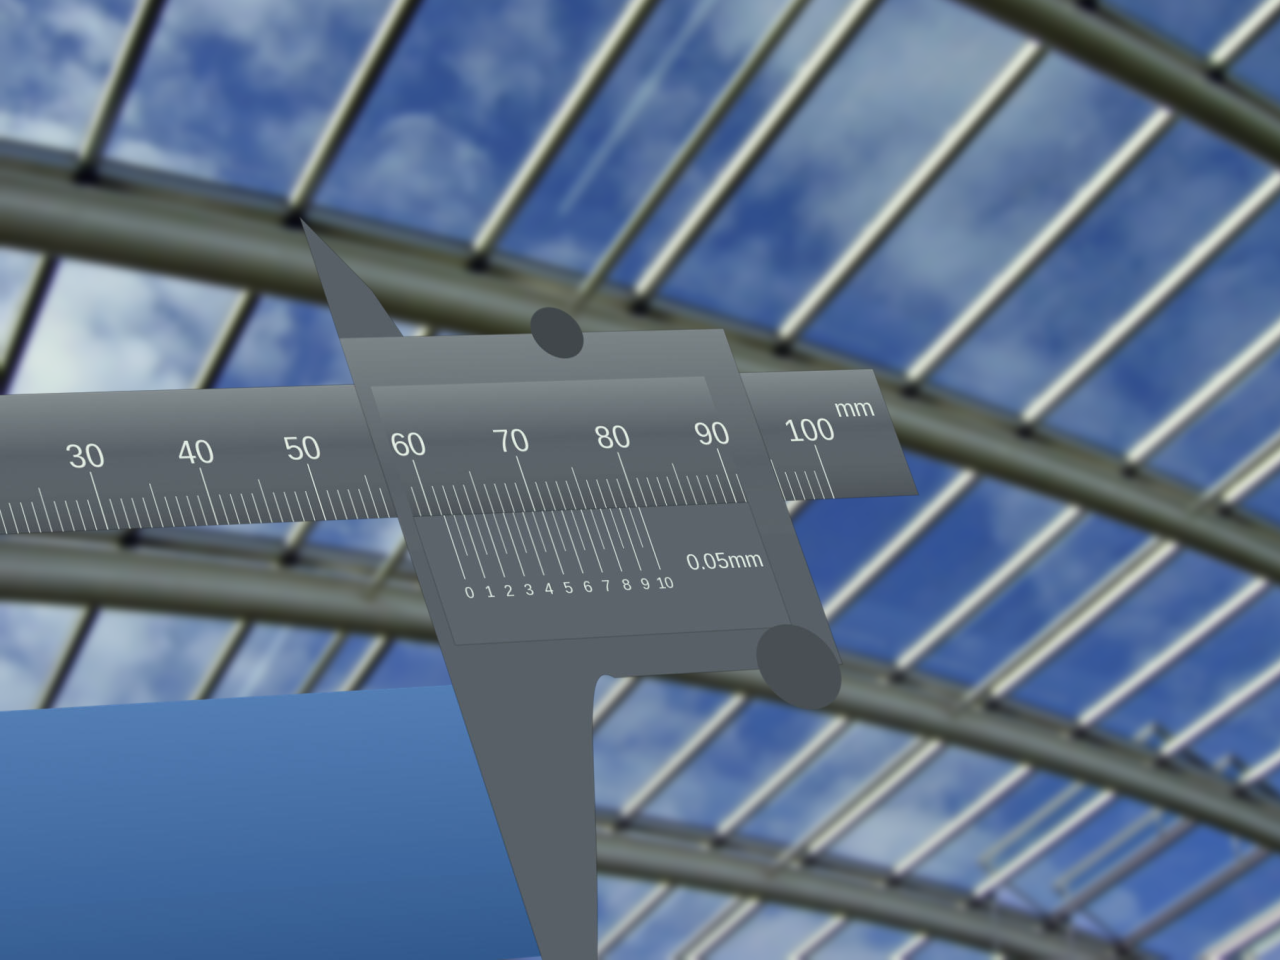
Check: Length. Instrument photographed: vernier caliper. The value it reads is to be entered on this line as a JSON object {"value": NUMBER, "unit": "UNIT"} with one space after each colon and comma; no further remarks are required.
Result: {"value": 61.2, "unit": "mm"}
